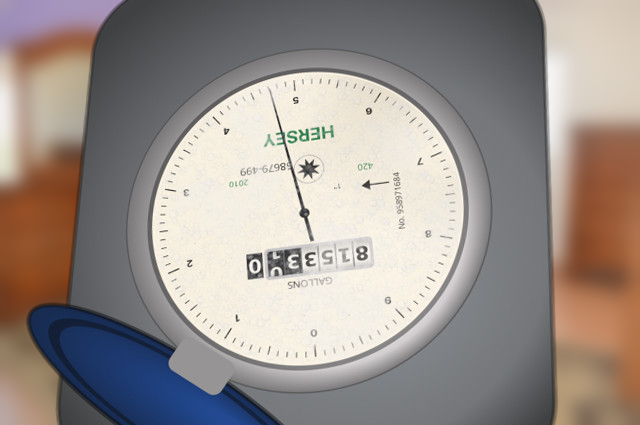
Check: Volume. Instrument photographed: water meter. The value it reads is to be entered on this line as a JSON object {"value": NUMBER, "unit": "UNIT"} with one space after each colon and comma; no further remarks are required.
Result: {"value": 8153304.7, "unit": "gal"}
